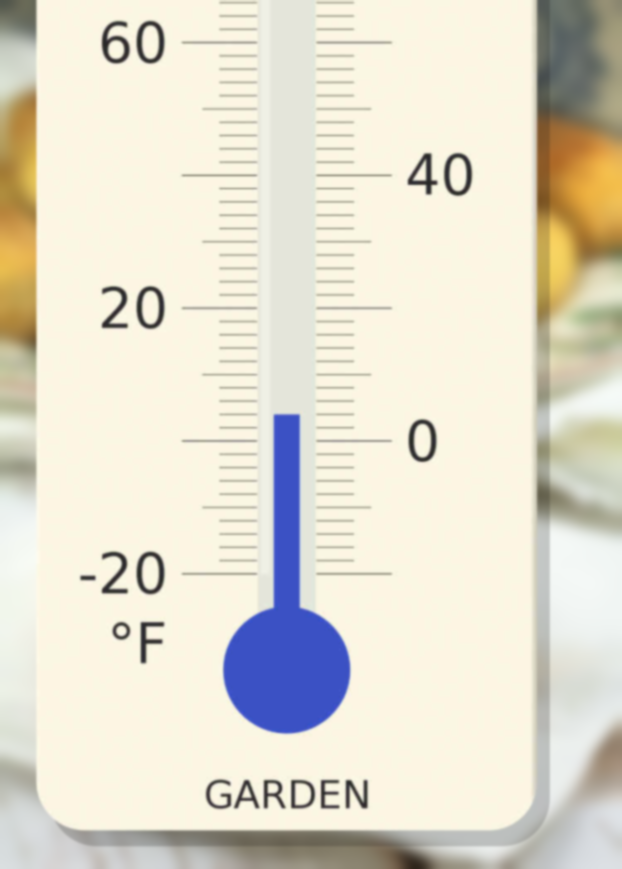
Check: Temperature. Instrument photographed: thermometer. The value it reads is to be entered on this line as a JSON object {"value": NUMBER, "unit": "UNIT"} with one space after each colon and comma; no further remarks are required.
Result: {"value": 4, "unit": "°F"}
